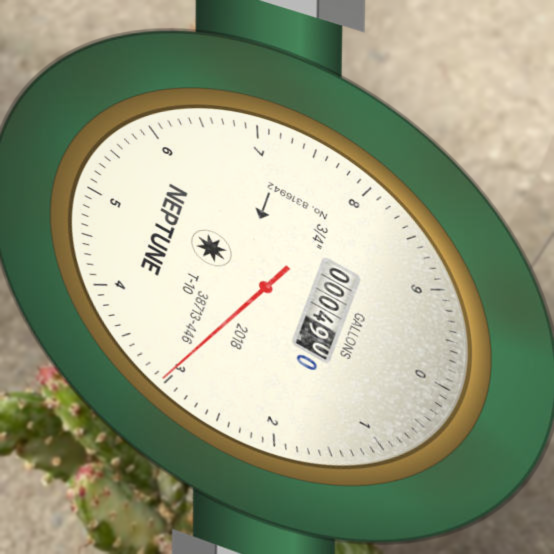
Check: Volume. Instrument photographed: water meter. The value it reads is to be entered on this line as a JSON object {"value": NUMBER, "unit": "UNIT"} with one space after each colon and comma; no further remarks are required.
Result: {"value": 4903.0, "unit": "gal"}
